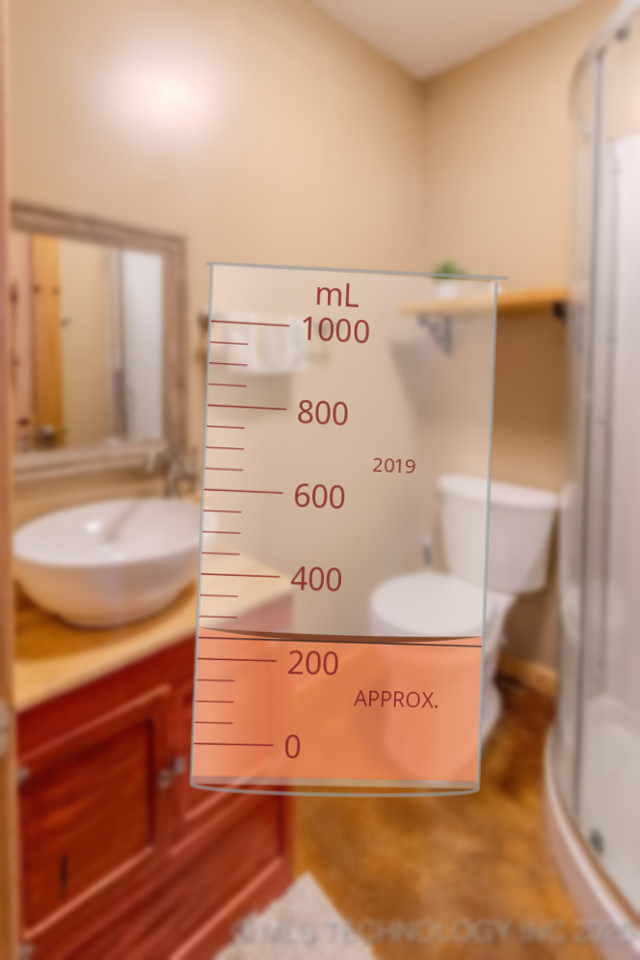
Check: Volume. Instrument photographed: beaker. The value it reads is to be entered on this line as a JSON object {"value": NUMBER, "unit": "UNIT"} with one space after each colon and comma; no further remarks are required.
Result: {"value": 250, "unit": "mL"}
